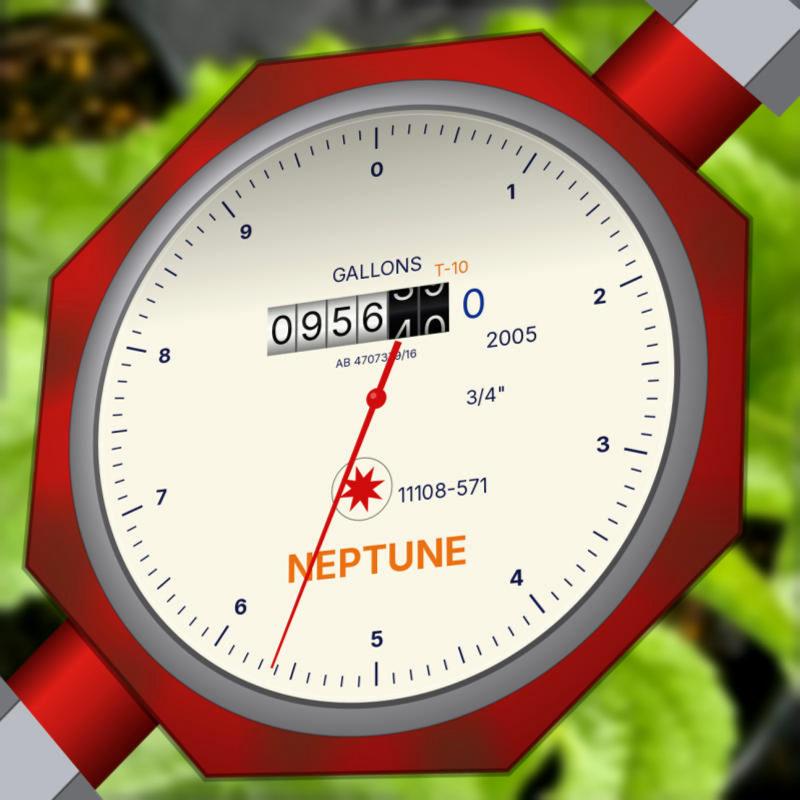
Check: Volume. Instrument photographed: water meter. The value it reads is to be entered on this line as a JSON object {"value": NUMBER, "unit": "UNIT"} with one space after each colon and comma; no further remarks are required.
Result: {"value": 956395.6, "unit": "gal"}
